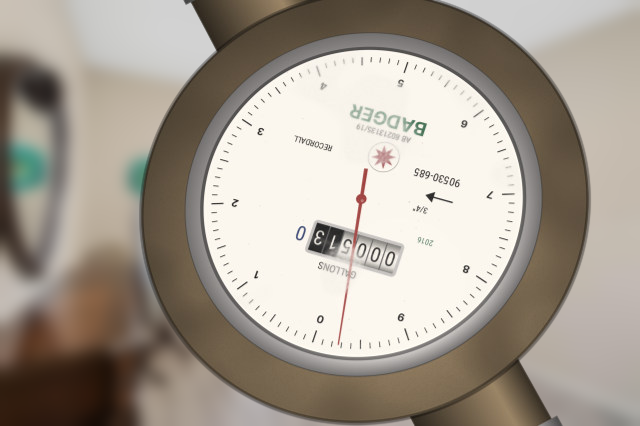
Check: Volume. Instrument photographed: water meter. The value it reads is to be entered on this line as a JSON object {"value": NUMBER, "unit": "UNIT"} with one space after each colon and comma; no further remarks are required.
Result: {"value": 5129.7, "unit": "gal"}
